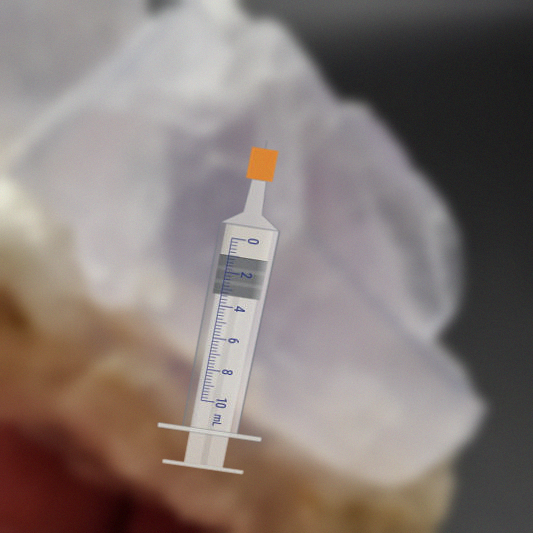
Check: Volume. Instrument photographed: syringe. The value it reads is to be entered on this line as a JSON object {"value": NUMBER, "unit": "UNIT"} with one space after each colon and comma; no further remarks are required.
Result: {"value": 1, "unit": "mL"}
